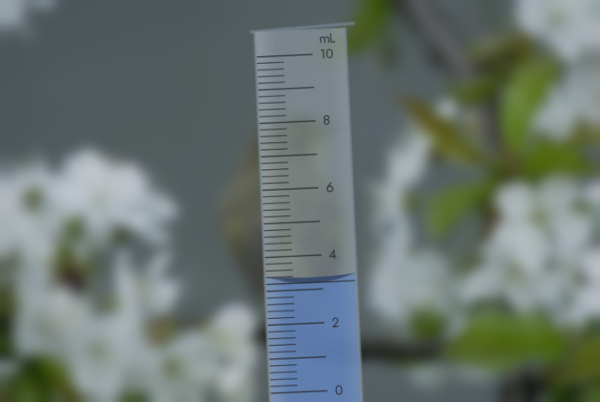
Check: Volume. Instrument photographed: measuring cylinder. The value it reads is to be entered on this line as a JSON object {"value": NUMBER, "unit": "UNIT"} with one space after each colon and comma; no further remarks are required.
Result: {"value": 3.2, "unit": "mL"}
